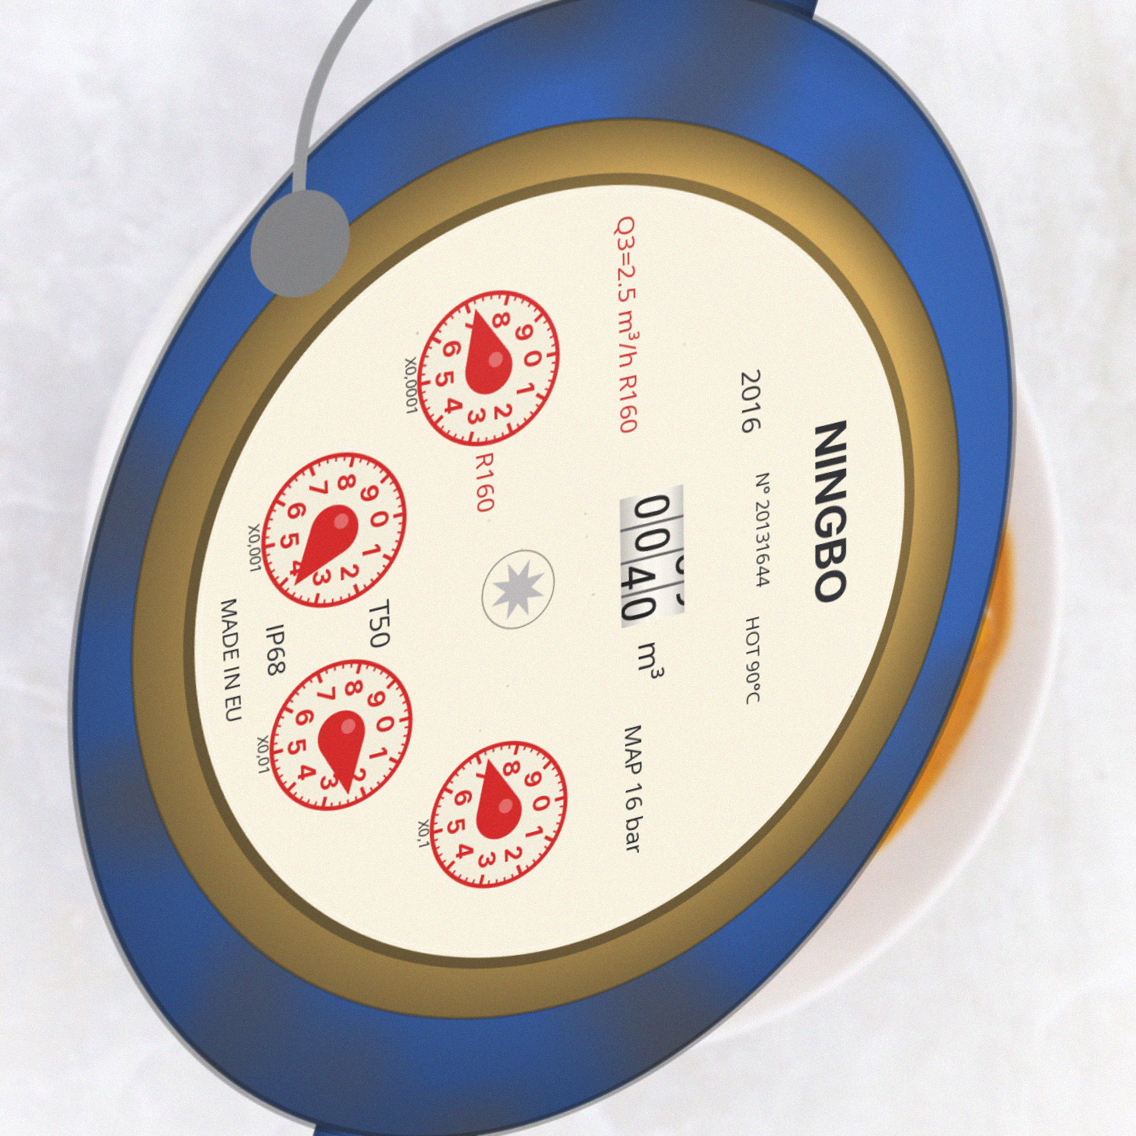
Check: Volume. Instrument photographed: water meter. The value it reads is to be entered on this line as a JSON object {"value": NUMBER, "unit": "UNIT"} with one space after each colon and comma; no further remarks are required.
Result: {"value": 39.7237, "unit": "m³"}
